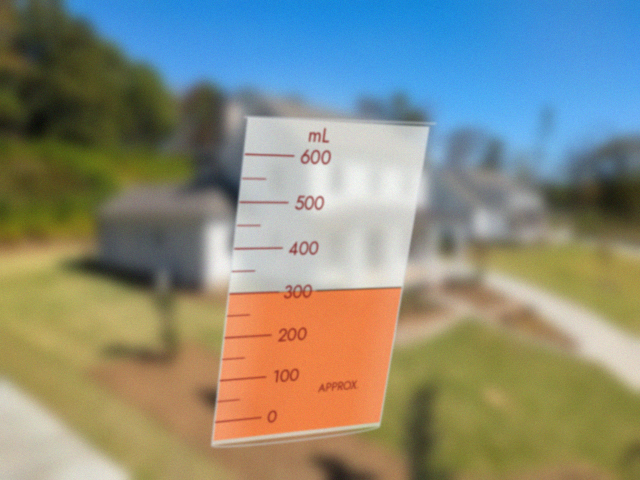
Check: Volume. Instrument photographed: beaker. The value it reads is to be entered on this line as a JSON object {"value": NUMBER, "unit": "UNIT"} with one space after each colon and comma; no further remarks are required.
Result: {"value": 300, "unit": "mL"}
